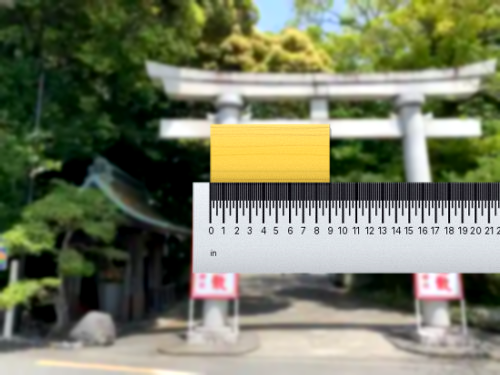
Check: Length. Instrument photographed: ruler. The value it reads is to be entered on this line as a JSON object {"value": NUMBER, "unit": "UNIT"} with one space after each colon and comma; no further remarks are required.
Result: {"value": 9, "unit": "in"}
